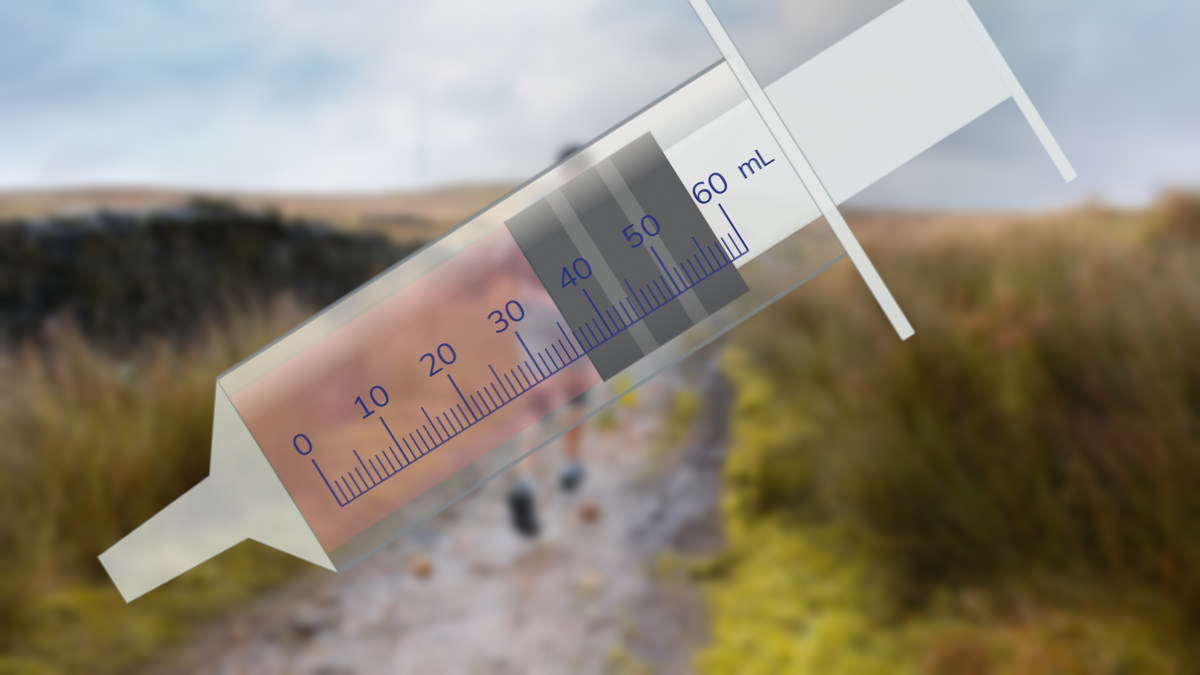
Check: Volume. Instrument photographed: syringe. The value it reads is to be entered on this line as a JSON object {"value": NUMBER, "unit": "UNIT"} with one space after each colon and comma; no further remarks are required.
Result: {"value": 36, "unit": "mL"}
